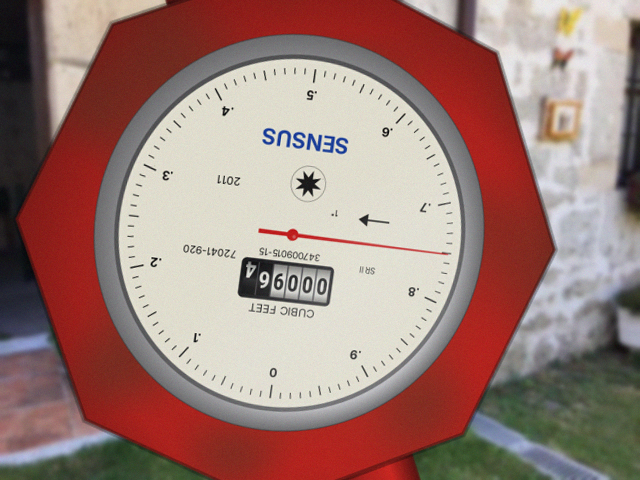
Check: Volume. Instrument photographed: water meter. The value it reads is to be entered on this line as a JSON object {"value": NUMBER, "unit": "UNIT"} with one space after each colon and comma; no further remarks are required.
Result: {"value": 963.75, "unit": "ft³"}
